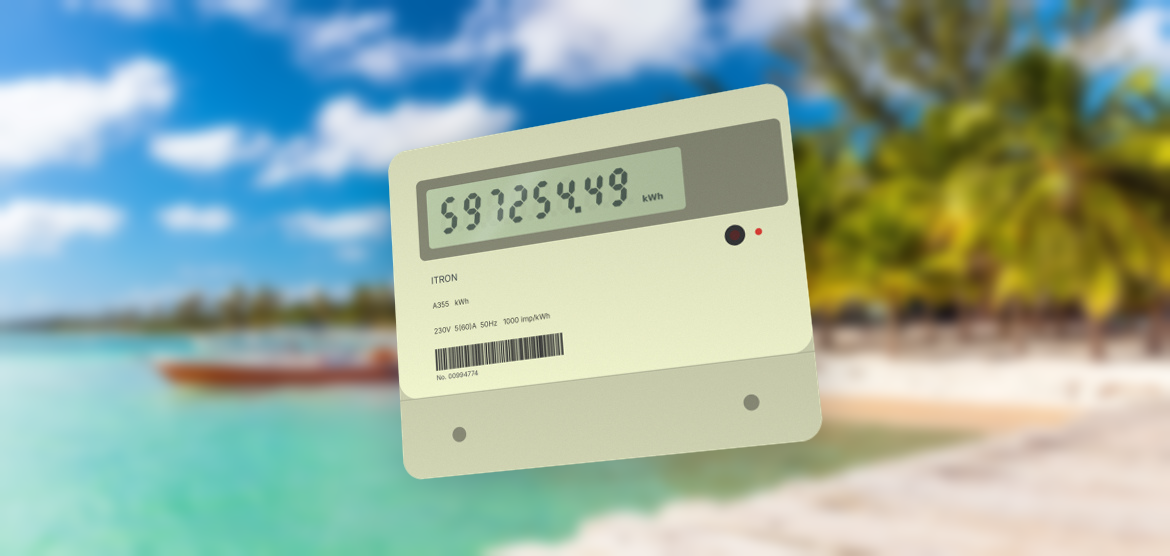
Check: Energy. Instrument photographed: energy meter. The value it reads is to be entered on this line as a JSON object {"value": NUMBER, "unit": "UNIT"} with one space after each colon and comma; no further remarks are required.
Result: {"value": 597254.49, "unit": "kWh"}
